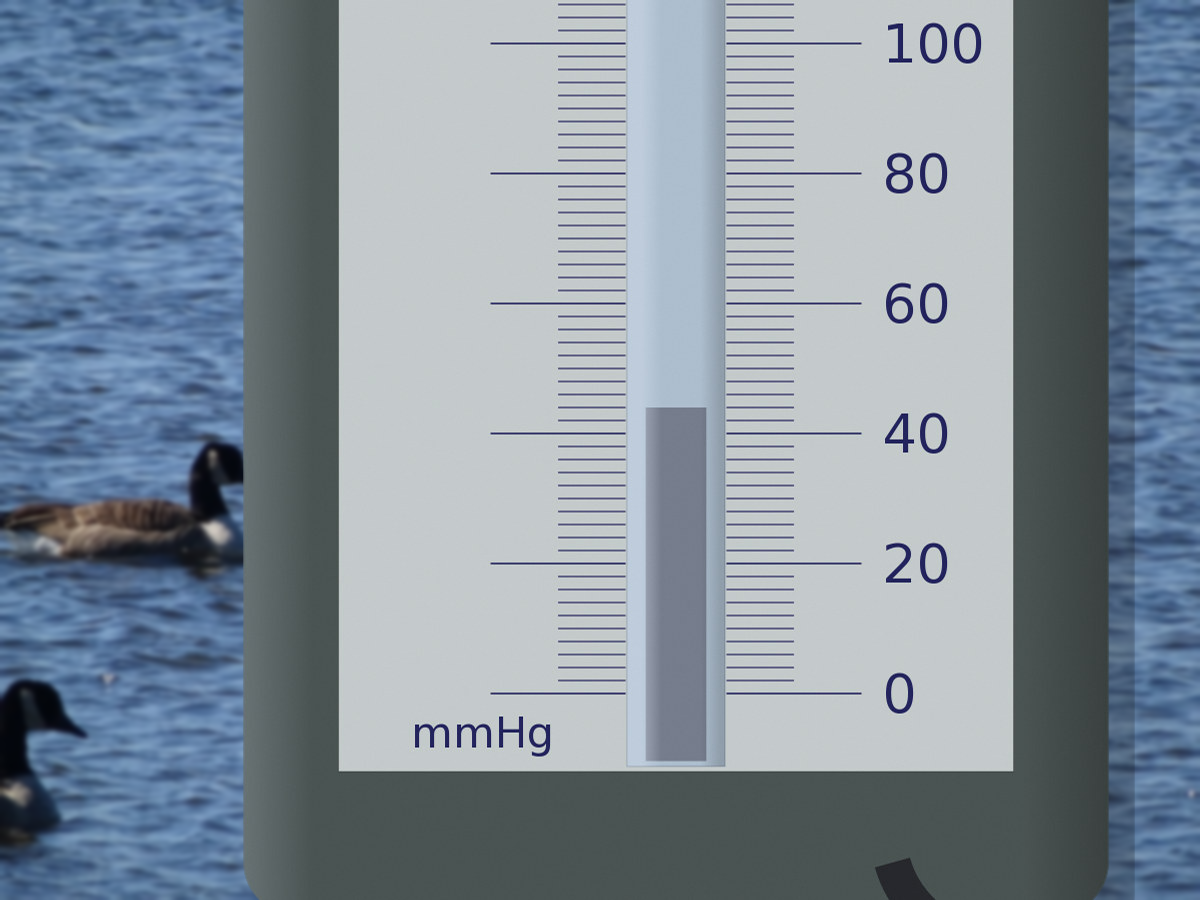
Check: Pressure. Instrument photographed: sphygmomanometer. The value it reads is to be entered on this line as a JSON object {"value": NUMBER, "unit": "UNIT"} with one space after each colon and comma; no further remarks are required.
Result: {"value": 44, "unit": "mmHg"}
